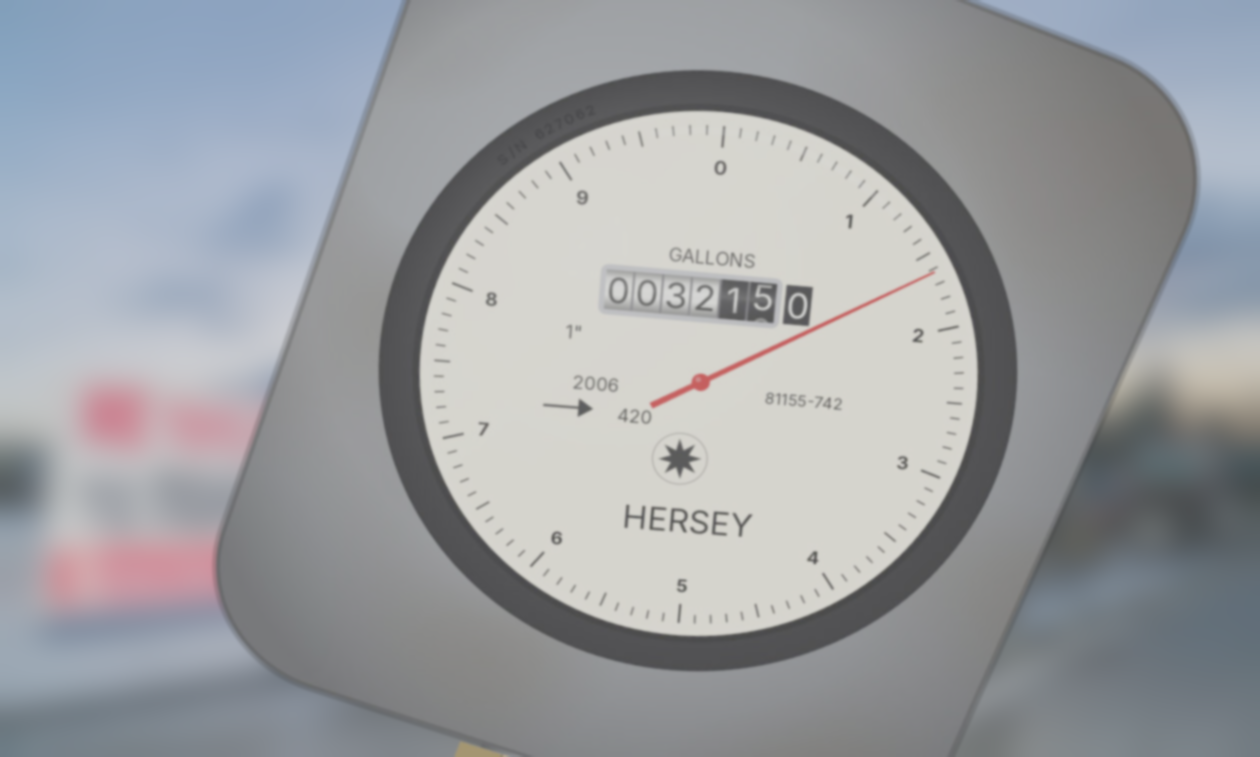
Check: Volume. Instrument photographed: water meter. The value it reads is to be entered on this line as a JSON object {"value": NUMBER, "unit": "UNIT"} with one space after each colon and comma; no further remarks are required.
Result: {"value": 32151.6, "unit": "gal"}
